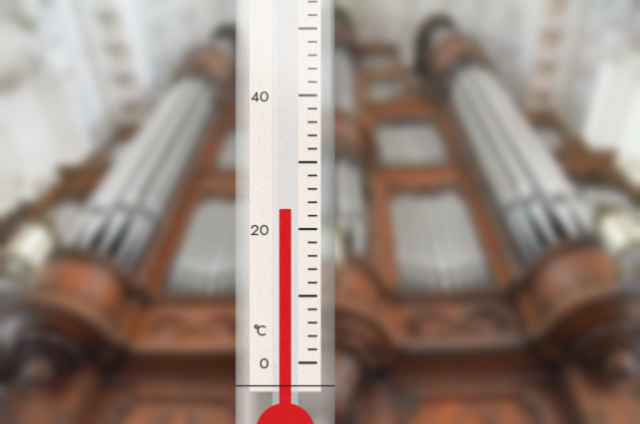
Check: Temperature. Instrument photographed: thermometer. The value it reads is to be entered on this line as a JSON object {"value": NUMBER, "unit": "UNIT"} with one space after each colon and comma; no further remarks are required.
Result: {"value": 23, "unit": "°C"}
